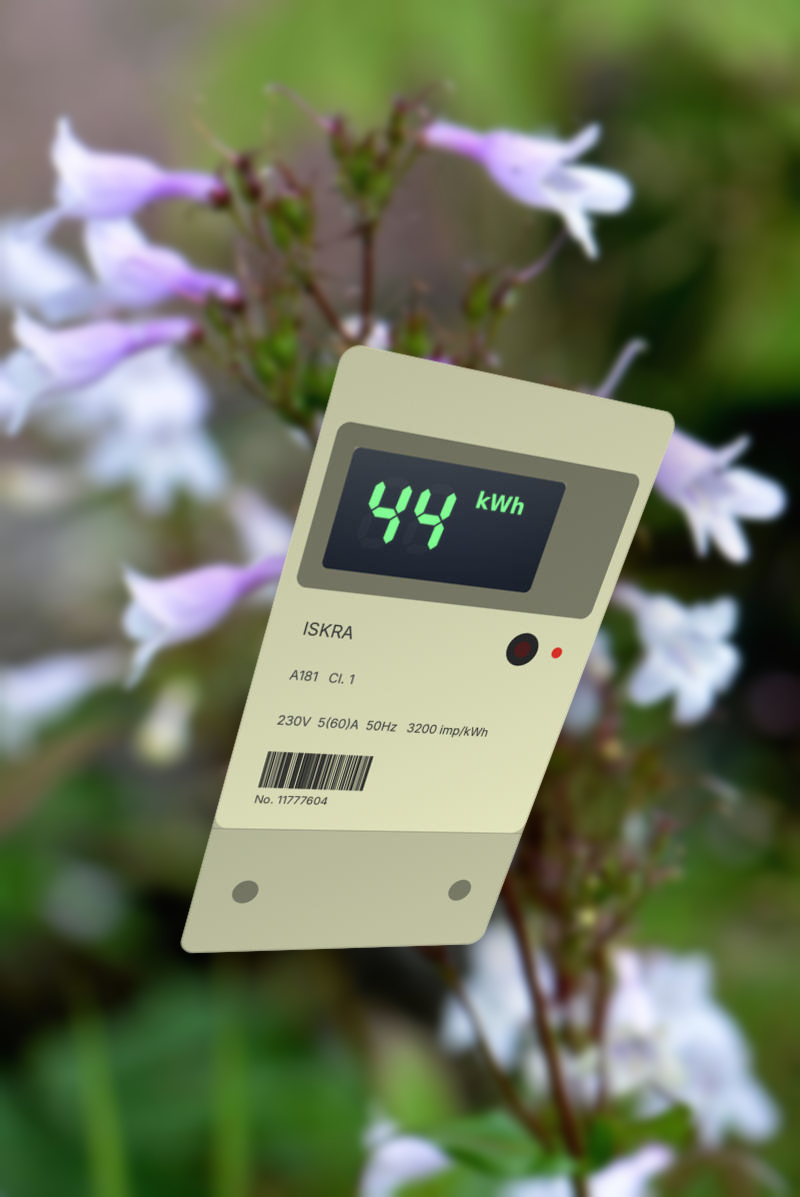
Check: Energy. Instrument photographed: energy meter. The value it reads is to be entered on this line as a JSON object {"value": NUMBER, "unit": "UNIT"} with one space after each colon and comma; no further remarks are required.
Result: {"value": 44, "unit": "kWh"}
